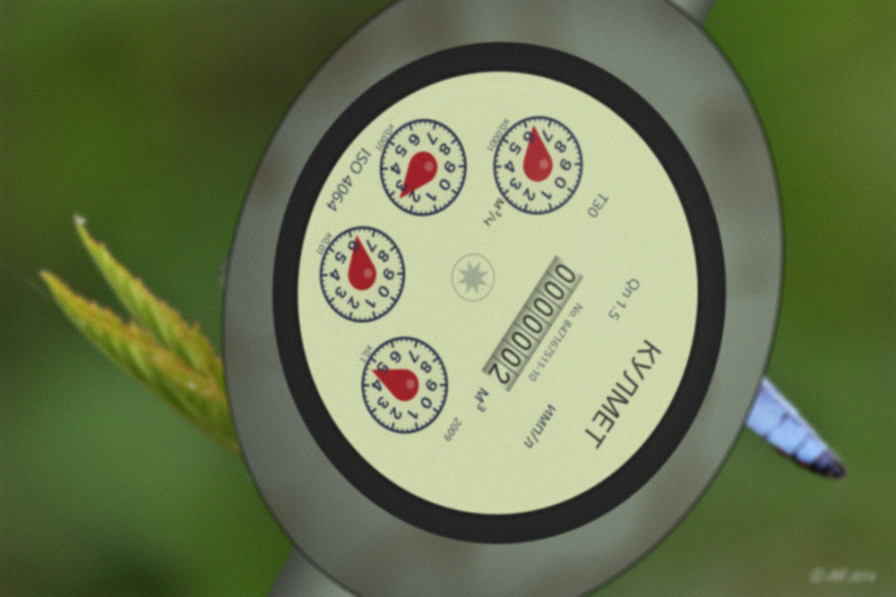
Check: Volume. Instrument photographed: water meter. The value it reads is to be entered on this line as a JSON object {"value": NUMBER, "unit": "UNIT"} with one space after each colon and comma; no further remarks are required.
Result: {"value": 2.4626, "unit": "m³"}
